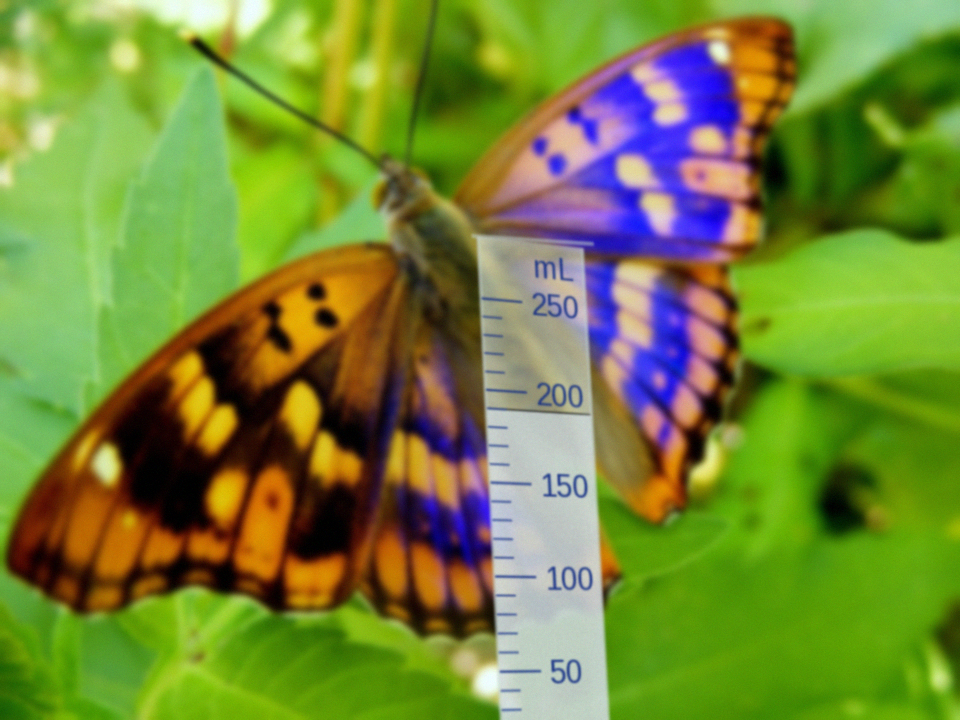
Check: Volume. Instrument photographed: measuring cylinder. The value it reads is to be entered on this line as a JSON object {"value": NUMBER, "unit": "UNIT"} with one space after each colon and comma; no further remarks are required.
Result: {"value": 190, "unit": "mL"}
